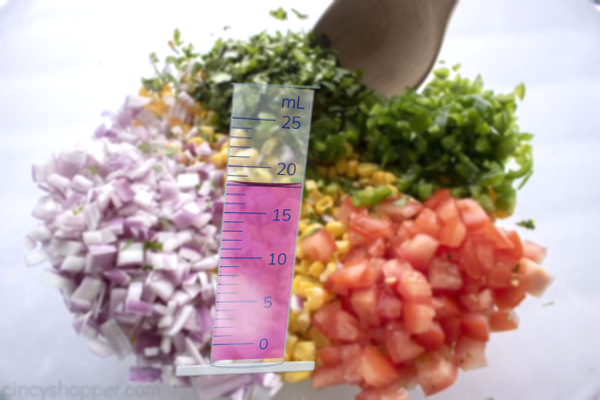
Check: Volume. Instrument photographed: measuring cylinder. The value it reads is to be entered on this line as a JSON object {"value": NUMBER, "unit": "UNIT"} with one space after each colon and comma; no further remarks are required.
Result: {"value": 18, "unit": "mL"}
